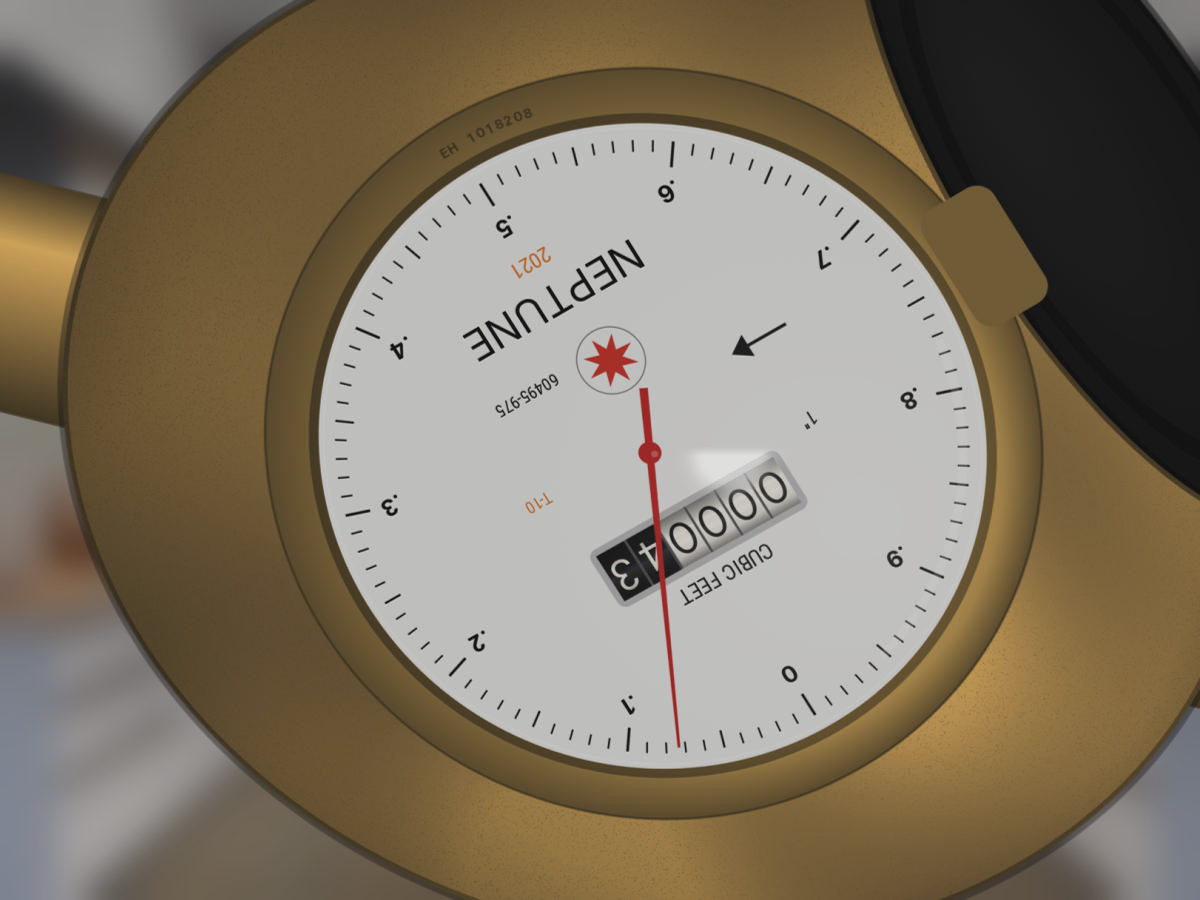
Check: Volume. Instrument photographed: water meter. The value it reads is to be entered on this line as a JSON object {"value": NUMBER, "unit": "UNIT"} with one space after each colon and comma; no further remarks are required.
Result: {"value": 43.07, "unit": "ft³"}
